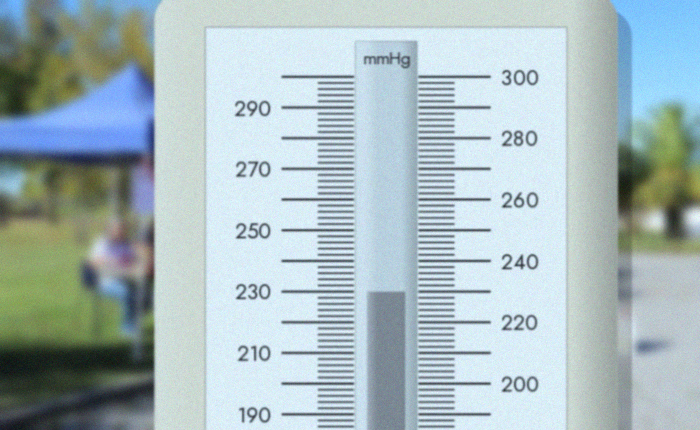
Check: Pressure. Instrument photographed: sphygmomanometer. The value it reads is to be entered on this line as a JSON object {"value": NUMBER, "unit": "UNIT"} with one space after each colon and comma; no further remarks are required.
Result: {"value": 230, "unit": "mmHg"}
